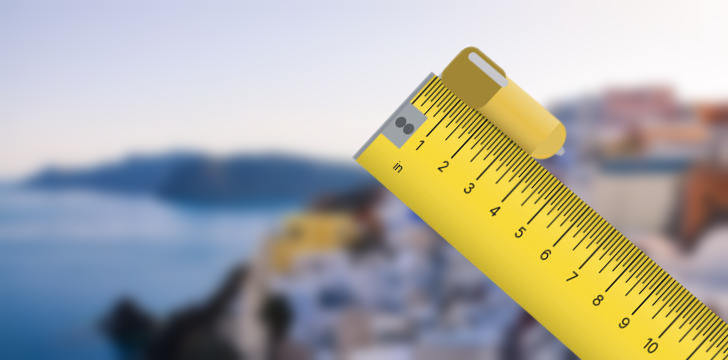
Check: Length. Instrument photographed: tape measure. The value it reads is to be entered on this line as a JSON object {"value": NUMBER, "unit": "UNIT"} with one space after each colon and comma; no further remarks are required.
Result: {"value": 4.375, "unit": "in"}
